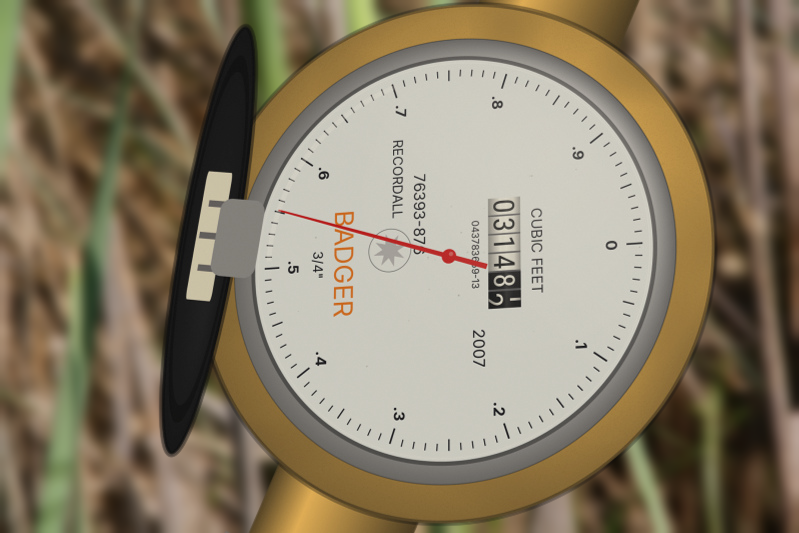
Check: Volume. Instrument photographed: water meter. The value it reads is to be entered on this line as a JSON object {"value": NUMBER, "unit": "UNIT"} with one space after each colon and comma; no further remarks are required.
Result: {"value": 31481.55, "unit": "ft³"}
